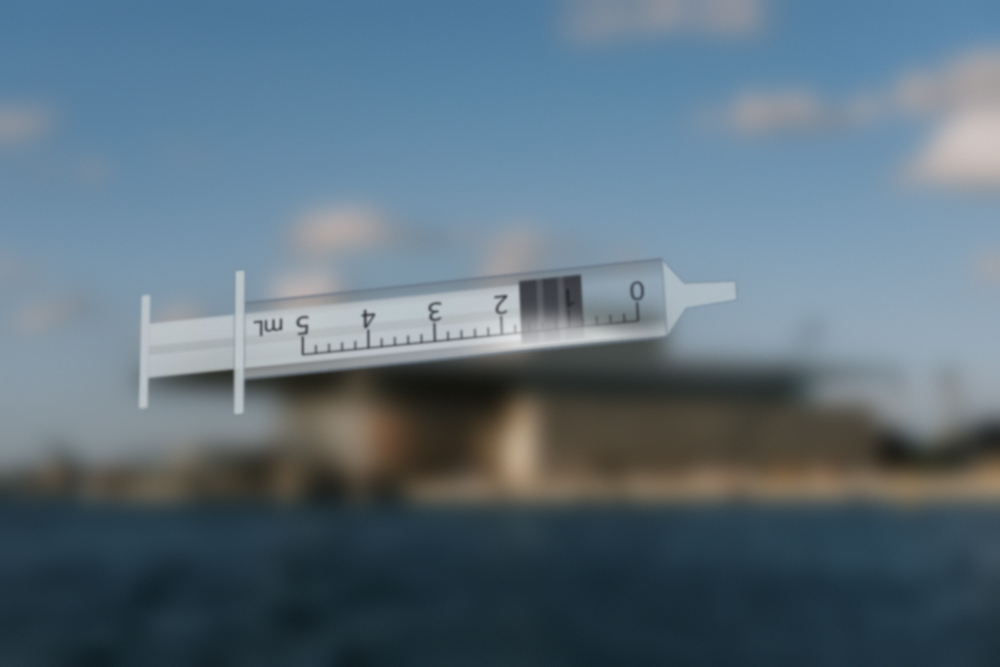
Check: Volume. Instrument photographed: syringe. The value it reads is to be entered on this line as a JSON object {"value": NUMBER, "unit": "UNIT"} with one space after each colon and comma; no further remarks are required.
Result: {"value": 0.8, "unit": "mL"}
